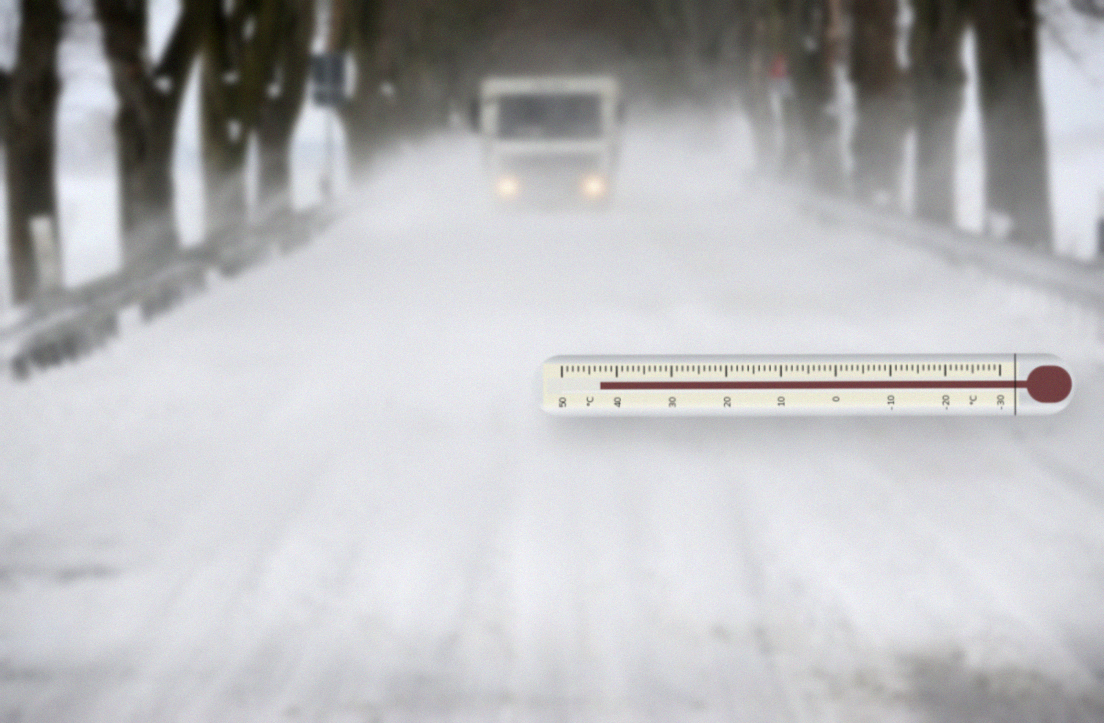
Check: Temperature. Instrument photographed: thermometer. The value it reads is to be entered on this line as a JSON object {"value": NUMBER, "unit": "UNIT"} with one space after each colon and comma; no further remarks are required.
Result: {"value": 43, "unit": "°C"}
